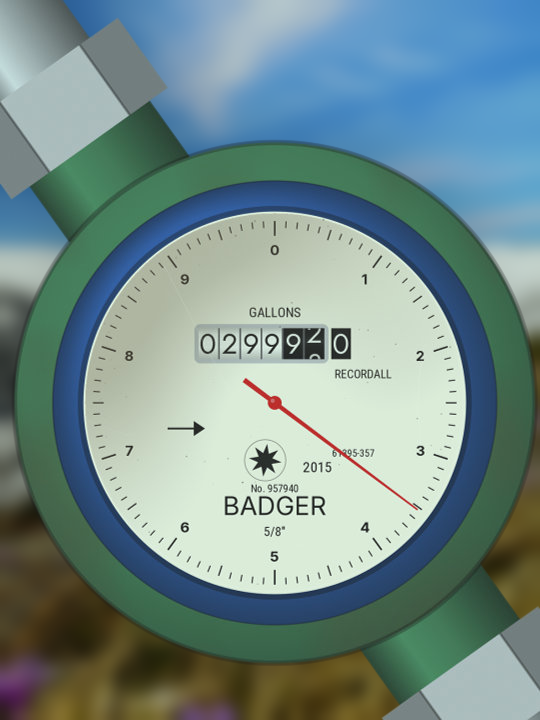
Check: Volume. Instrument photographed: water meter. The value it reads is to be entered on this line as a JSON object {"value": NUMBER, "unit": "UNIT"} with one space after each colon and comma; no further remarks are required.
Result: {"value": 299923.5, "unit": "gal"}
